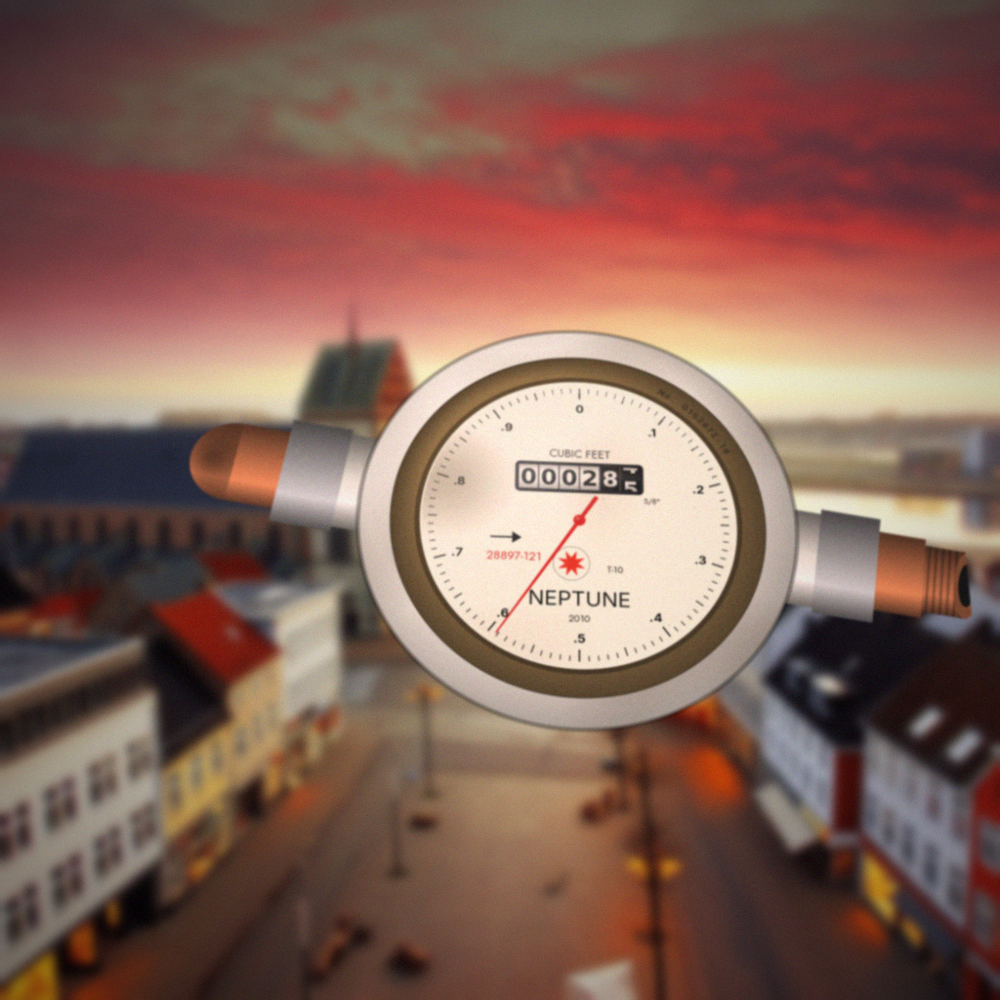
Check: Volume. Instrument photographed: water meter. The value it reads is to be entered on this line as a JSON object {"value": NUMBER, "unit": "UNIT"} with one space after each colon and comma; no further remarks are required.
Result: {"value": 284.59, "unit": "ft³"}
